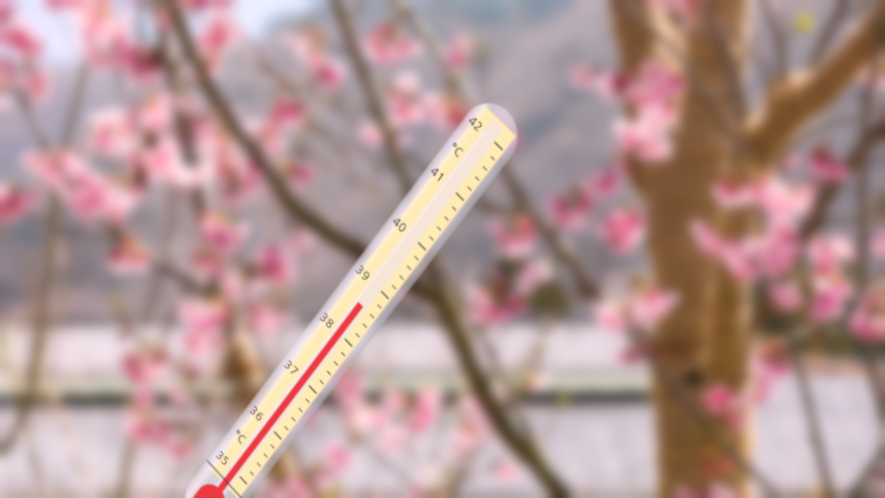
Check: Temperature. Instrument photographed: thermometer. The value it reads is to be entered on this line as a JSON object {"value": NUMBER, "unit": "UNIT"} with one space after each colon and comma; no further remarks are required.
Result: {"value": 38.6, "unit": "°C"}
